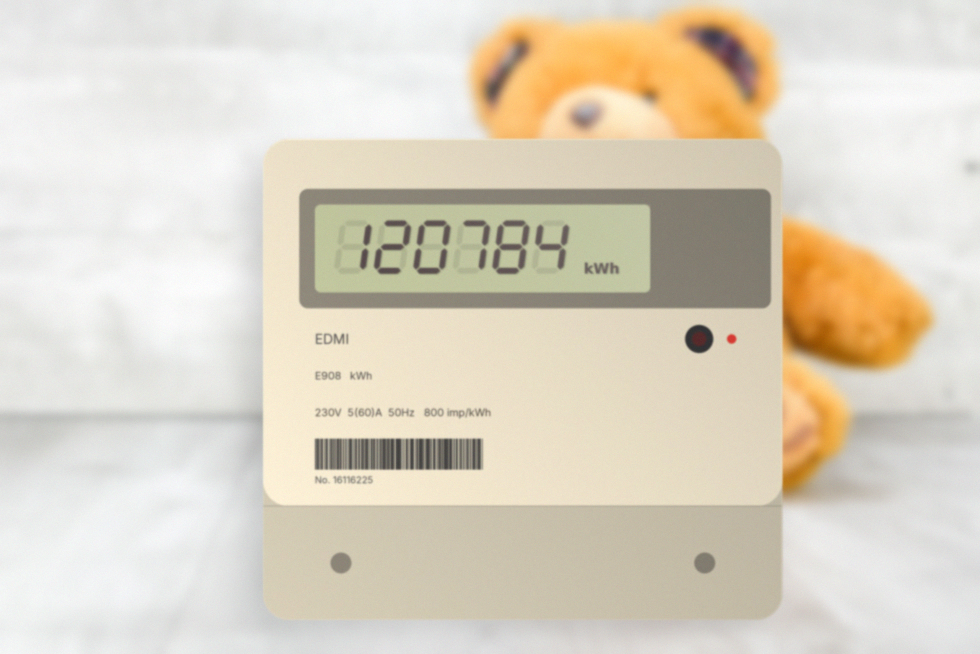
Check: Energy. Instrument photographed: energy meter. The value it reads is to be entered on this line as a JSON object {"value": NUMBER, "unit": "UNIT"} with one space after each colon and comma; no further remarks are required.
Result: {"value": 120784, "unit": "kWh"}
